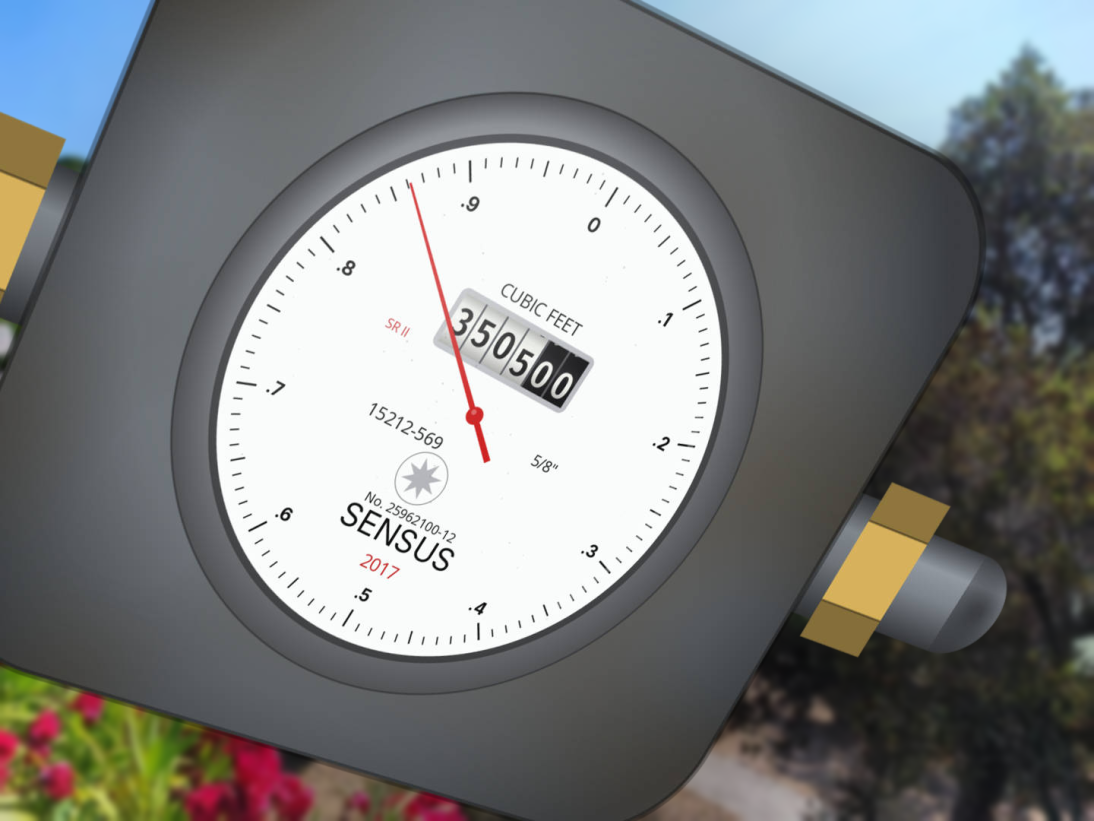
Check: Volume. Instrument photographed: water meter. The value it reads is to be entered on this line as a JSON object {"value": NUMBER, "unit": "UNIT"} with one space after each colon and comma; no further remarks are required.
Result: {"value": 350499.86, "unit": "ft³"}
